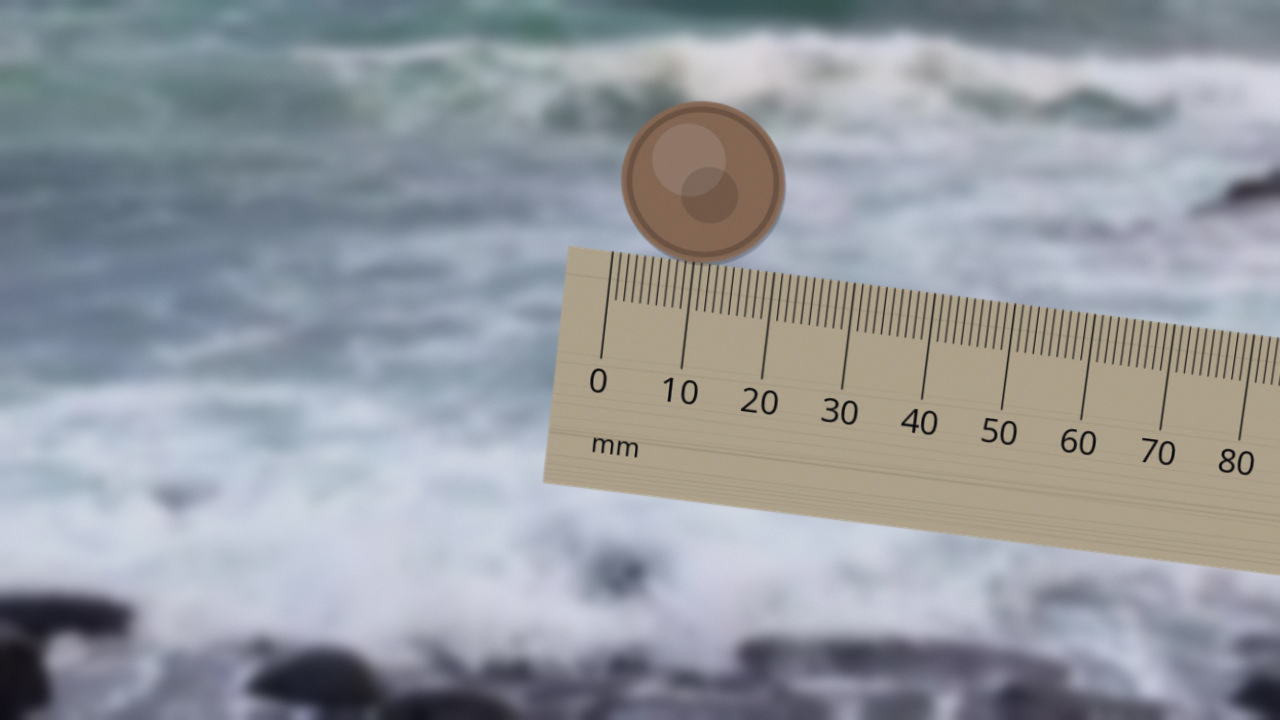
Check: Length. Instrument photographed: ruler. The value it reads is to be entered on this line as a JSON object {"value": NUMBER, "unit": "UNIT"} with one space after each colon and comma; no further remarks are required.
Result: {"value": 20, "unit": "mm"}
